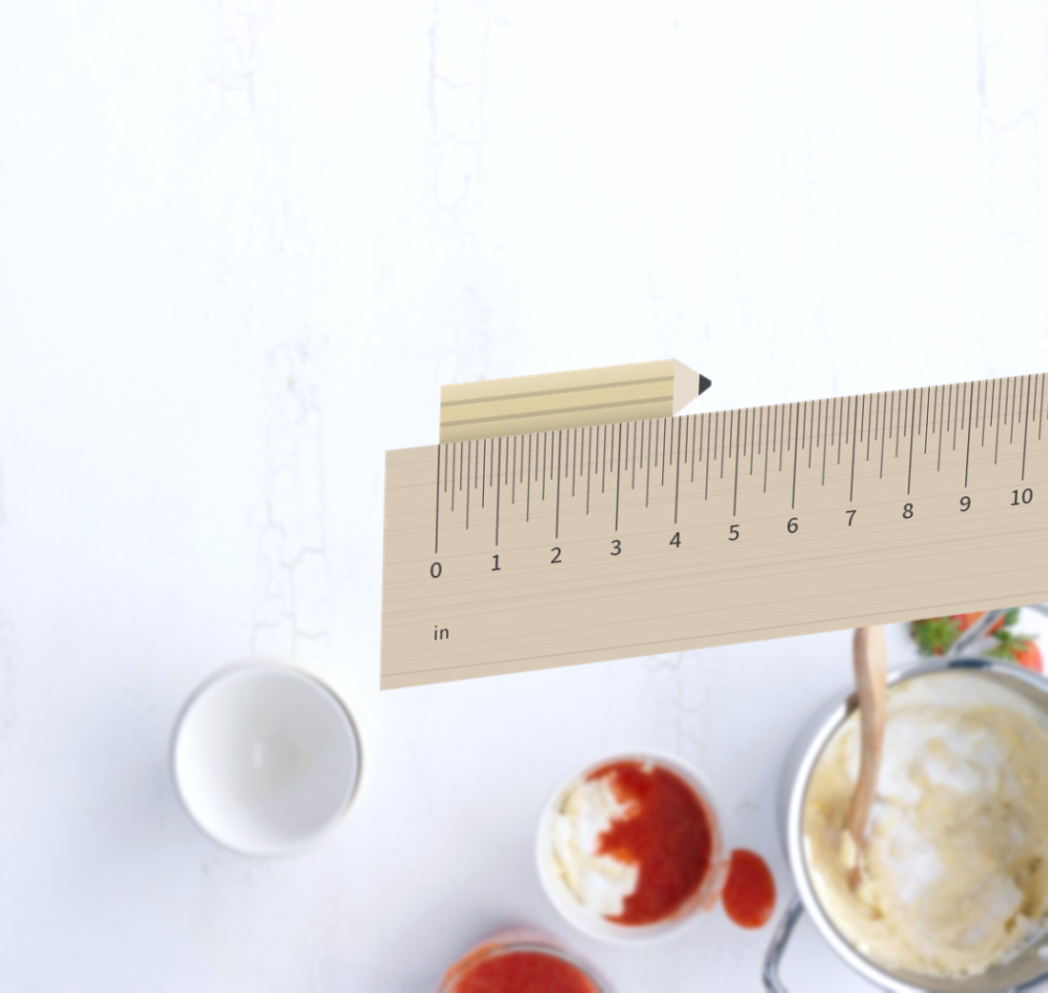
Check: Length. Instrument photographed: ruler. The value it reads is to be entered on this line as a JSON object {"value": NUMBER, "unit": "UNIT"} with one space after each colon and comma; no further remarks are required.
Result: {"value": 4.5, "unit": "in"}
